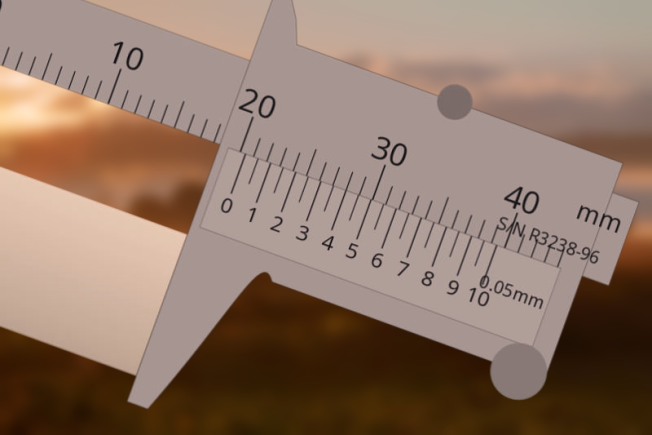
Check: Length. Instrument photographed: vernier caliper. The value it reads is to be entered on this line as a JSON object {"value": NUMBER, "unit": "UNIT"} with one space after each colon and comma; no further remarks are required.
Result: {"value": 20.4, "unit": "mm"}
